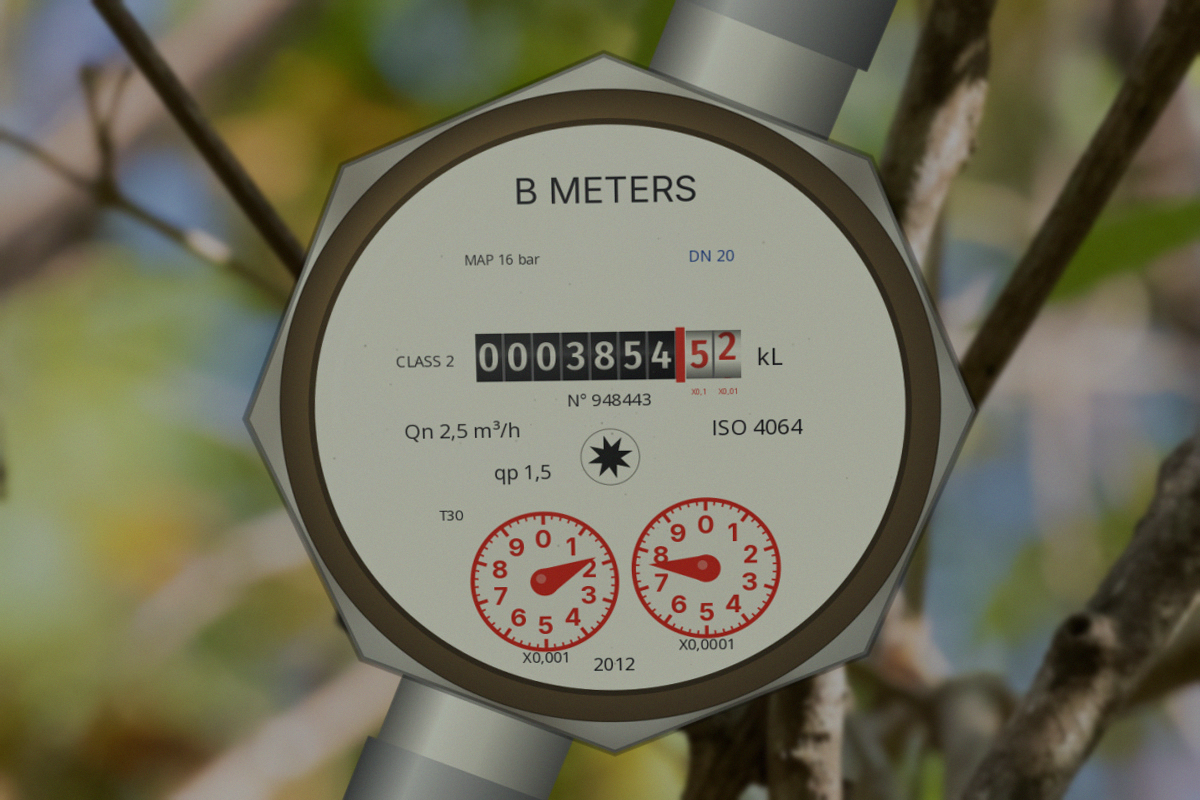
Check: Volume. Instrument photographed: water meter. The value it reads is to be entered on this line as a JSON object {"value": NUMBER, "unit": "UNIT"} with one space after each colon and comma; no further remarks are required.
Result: {"value": 3854.5217, "unit": "kL"}
